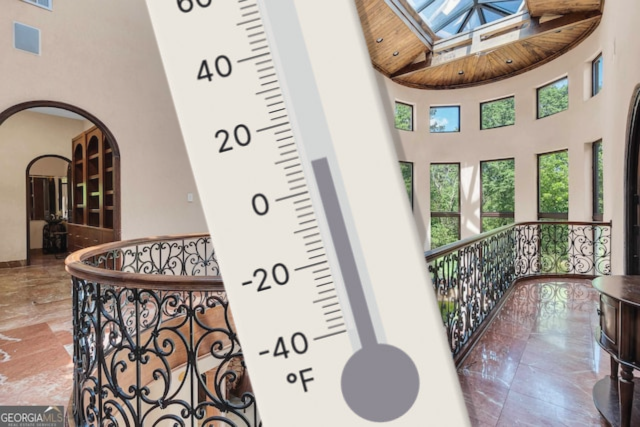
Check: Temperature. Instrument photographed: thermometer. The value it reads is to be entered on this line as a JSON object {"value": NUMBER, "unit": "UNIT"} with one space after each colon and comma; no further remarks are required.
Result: {"value": 8, "unit": "°F"}
